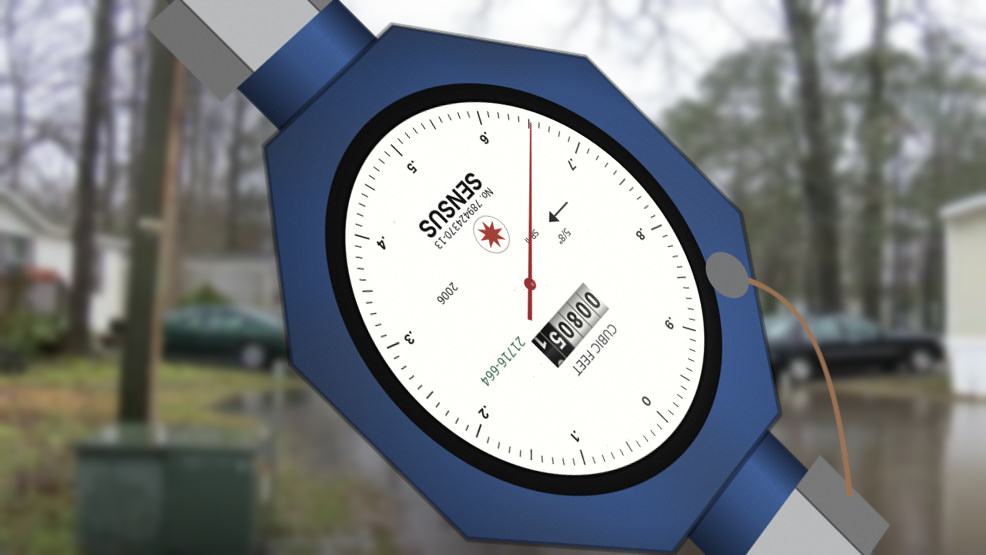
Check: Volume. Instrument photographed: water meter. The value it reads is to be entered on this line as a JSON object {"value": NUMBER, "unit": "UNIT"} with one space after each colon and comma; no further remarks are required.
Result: {"value": 8050.65, "unit": "ft³"}
